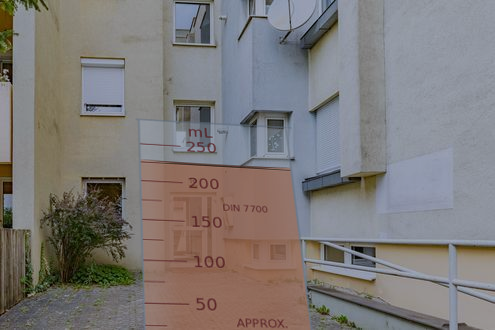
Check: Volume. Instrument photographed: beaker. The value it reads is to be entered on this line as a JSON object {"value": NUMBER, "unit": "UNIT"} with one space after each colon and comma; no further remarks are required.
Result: {"value": 225, "unit": "mL"}
